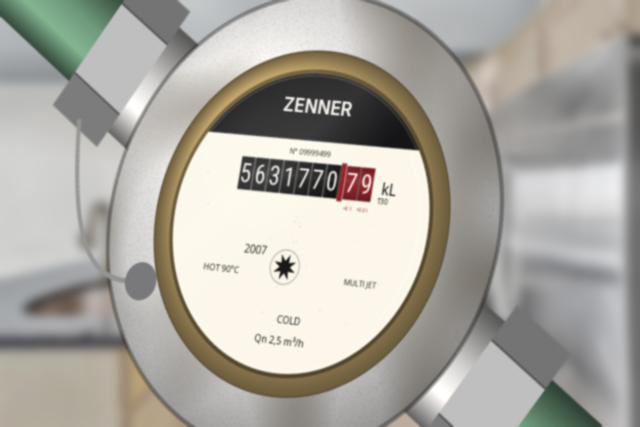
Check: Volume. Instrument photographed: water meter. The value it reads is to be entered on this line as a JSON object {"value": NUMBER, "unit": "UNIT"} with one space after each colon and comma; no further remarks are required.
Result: {"value": 5631770.79, "unit": "kL"}
